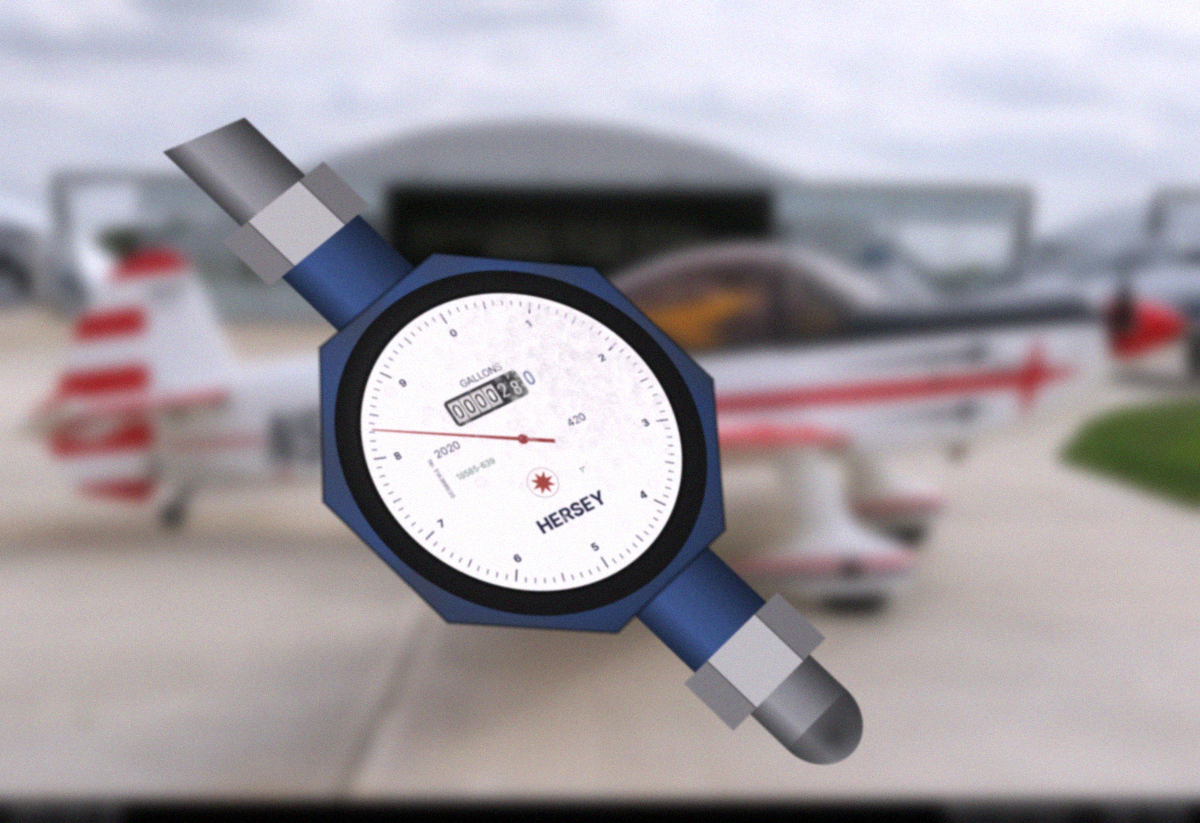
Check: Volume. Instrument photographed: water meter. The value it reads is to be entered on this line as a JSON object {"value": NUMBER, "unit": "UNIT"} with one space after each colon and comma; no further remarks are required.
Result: {"value": 278.3, "unit": "gal"}
